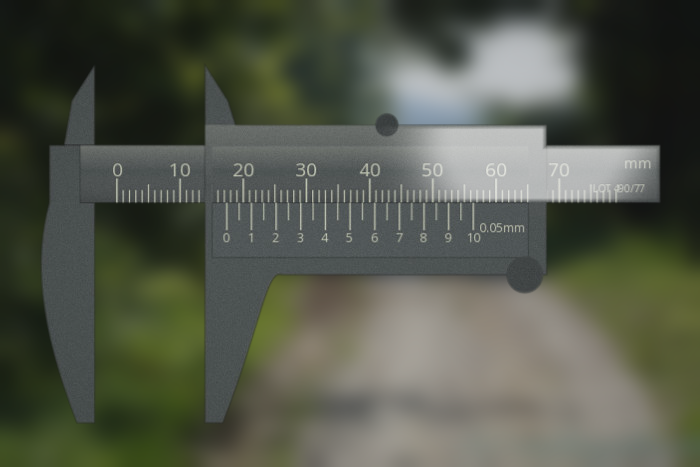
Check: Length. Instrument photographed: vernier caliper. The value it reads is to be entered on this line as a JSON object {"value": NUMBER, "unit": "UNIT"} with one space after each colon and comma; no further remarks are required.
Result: {"value": 17.4, "unit": "mm"}
